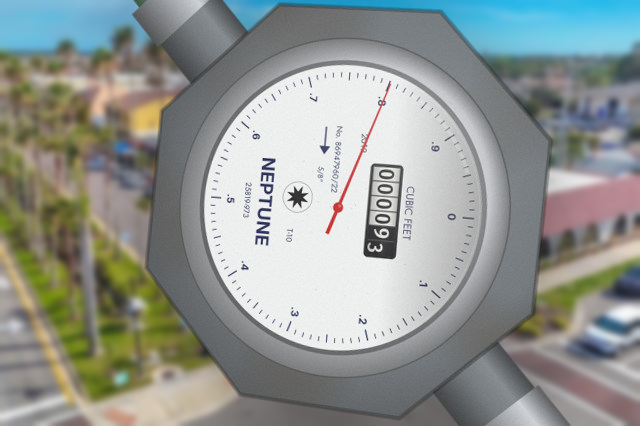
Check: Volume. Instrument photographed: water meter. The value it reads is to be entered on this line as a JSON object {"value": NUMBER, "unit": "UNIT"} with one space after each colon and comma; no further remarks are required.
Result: {"value": 92.80, "unit": "ft³"}
